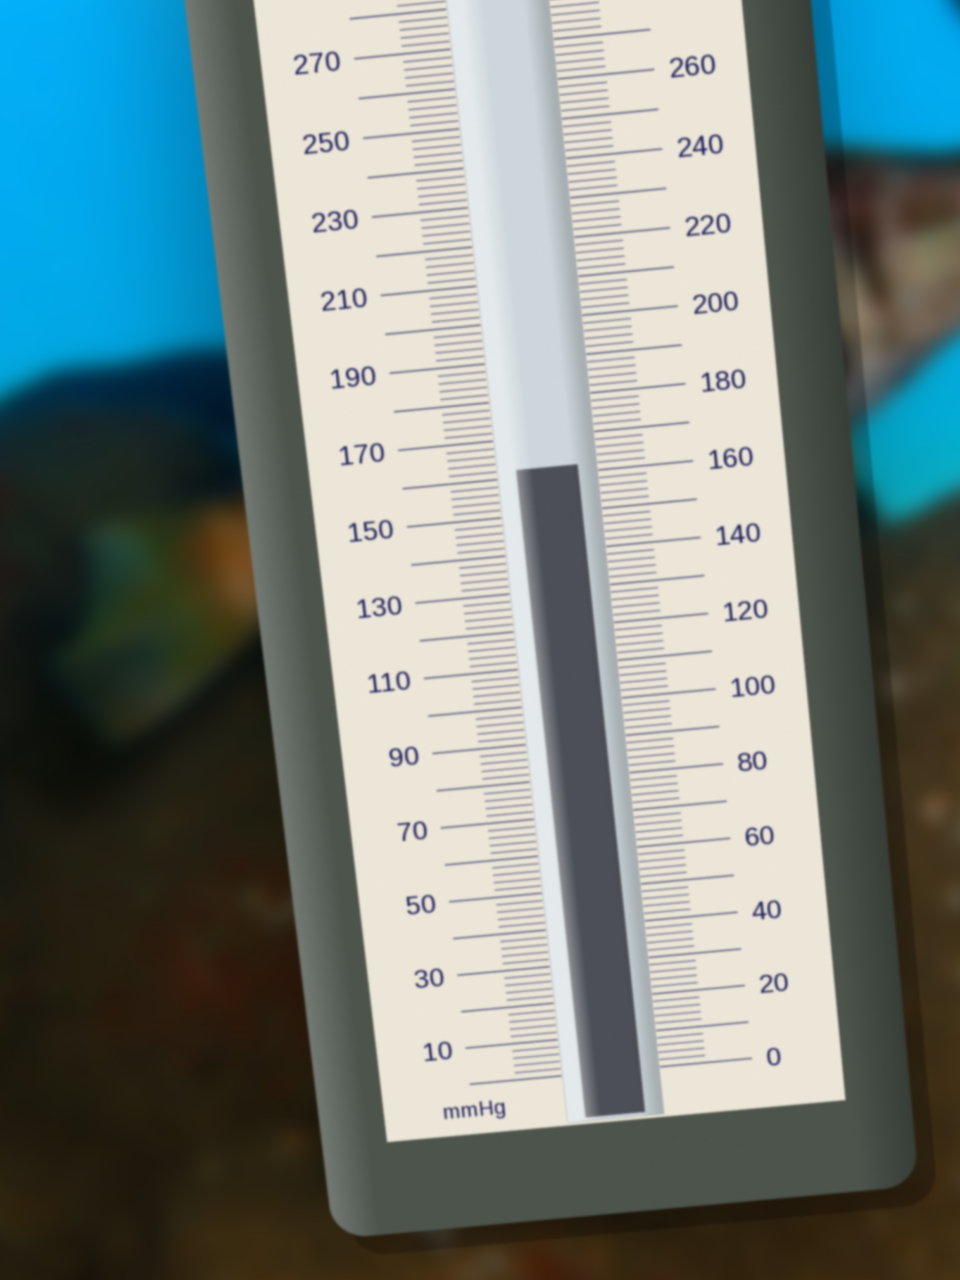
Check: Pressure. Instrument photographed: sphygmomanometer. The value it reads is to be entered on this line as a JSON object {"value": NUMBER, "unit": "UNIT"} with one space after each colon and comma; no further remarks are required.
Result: {"value": 162, "unit": "mmHg"}
